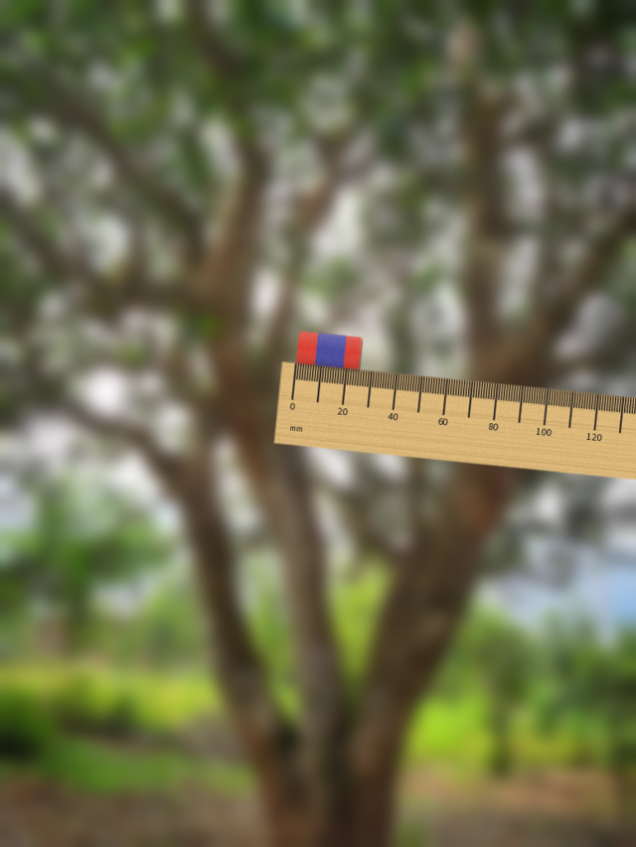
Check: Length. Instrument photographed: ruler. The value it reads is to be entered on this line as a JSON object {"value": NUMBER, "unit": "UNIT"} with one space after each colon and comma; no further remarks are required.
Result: {"value": 25, "unit": "mm"}
